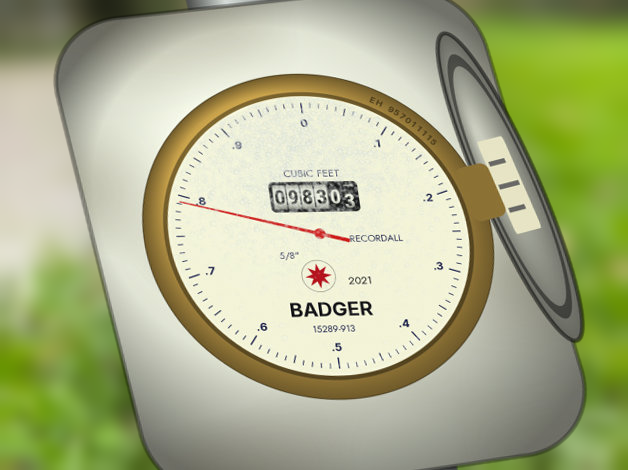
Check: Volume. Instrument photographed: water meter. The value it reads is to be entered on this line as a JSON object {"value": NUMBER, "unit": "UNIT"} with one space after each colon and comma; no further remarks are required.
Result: {"value": 98302.79, "unit": "ft³"}
